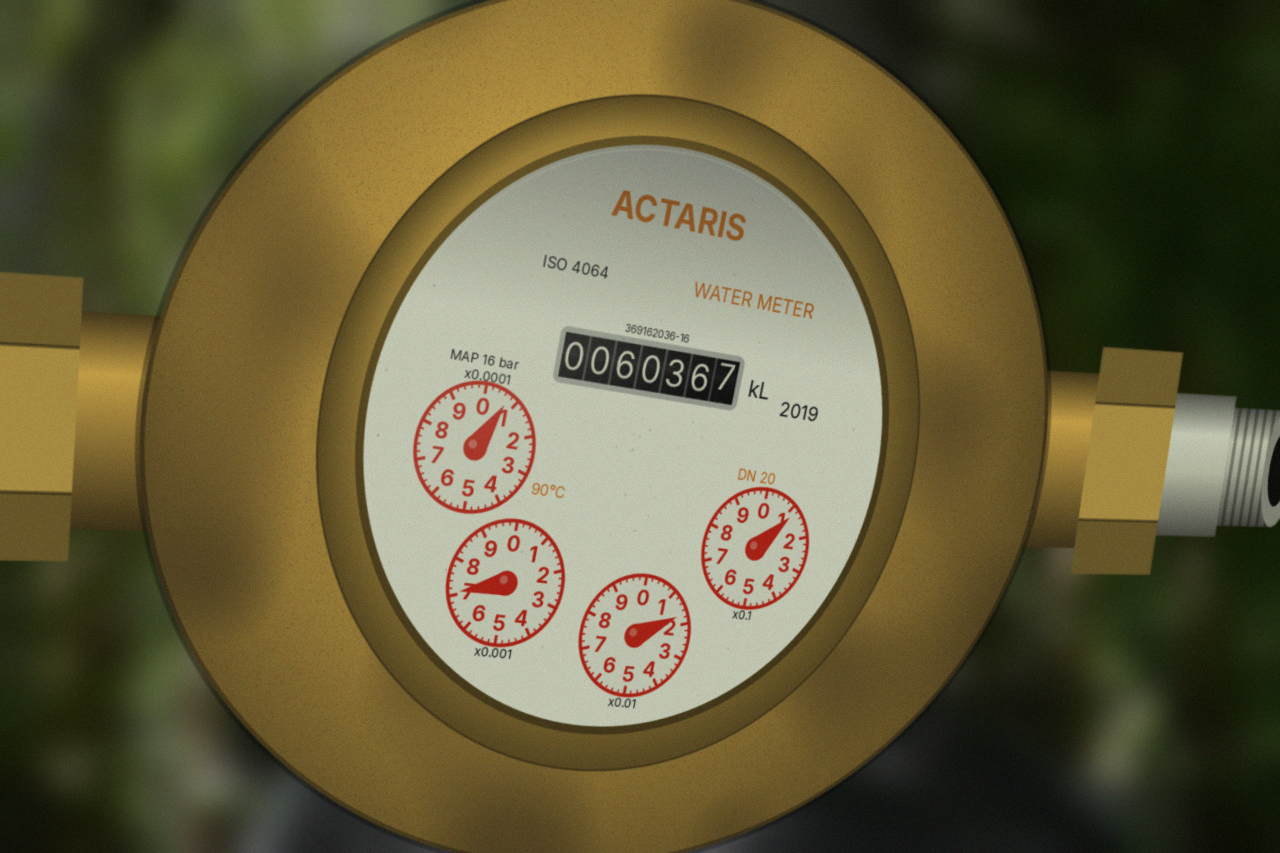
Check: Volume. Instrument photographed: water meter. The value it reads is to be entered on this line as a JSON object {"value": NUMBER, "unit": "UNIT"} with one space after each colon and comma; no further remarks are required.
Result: {"value": 60367.1170, "unit": "kL"}
